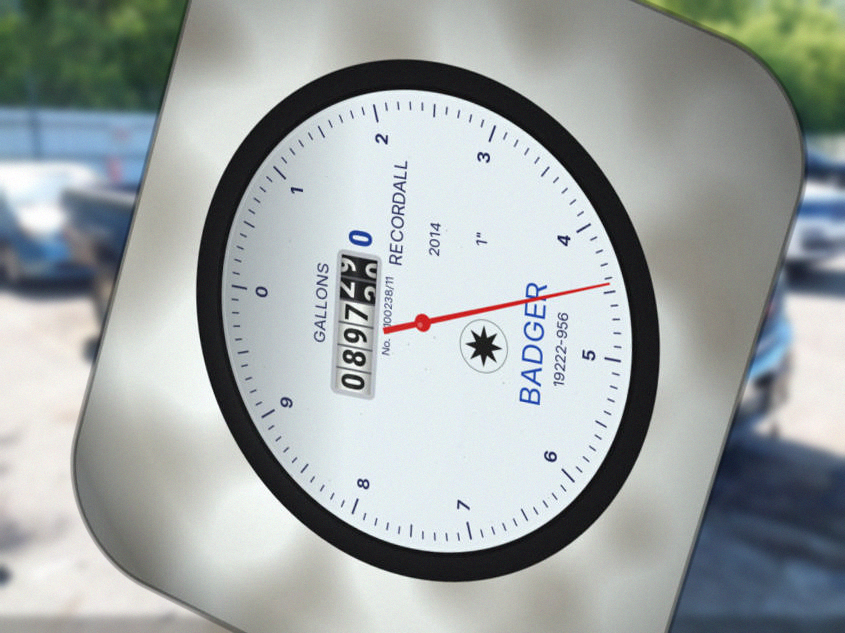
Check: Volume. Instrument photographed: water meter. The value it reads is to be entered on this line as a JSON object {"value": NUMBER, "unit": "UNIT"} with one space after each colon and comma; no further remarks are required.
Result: {"value": 897294.4, "unit": "gal"}
